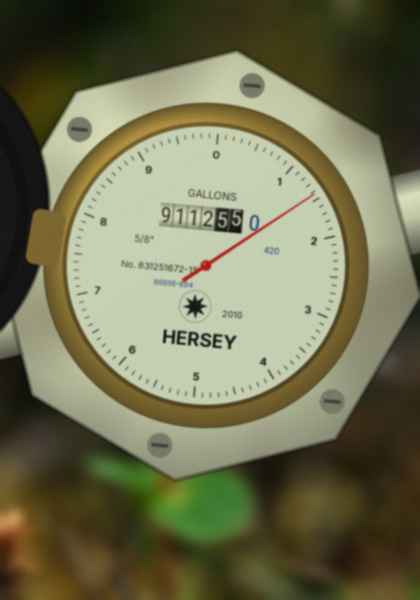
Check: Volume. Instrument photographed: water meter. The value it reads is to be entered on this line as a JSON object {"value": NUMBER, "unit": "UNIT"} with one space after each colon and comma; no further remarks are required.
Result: {"value": 9112551.4, "unit": "gal"}
